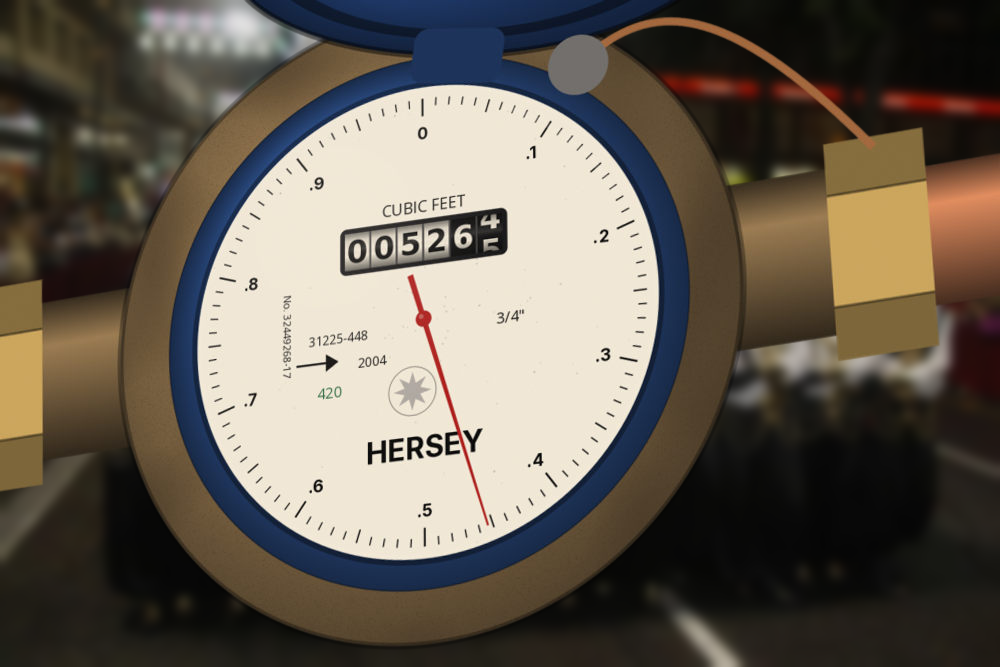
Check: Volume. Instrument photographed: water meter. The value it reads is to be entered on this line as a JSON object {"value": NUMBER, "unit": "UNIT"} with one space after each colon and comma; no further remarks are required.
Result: {"value": 5264.45, "unit": "ft³"}
